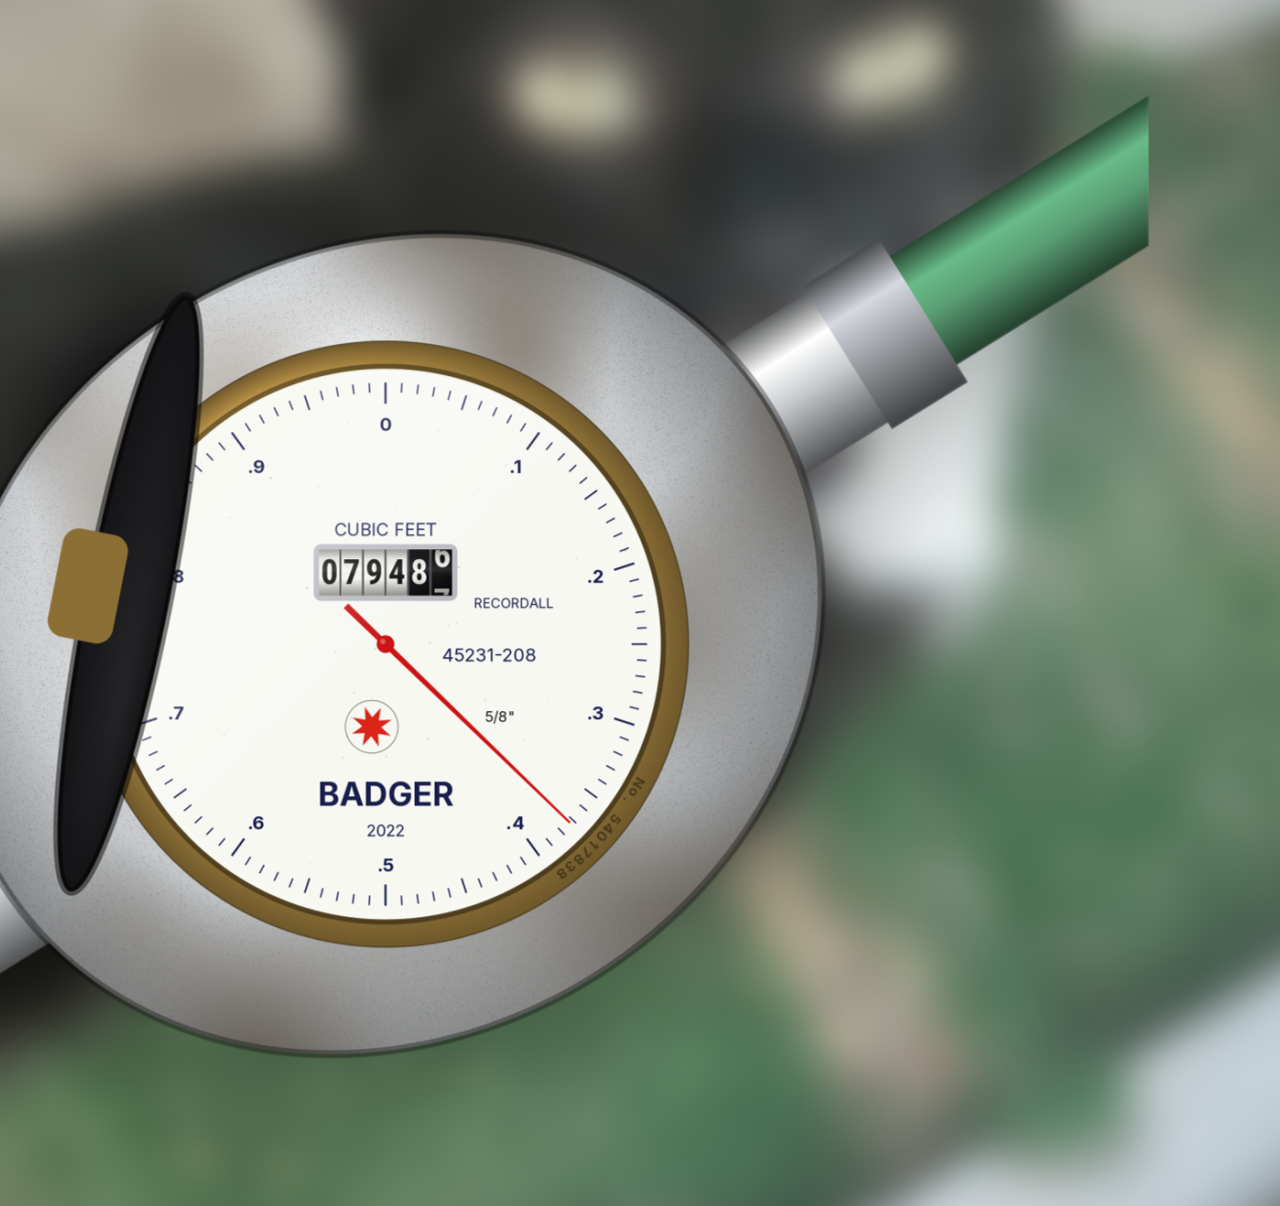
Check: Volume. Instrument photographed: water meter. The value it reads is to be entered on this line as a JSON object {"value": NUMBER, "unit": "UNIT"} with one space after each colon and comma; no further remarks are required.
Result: {"value": 79486.37, "unit": "ft³"}
